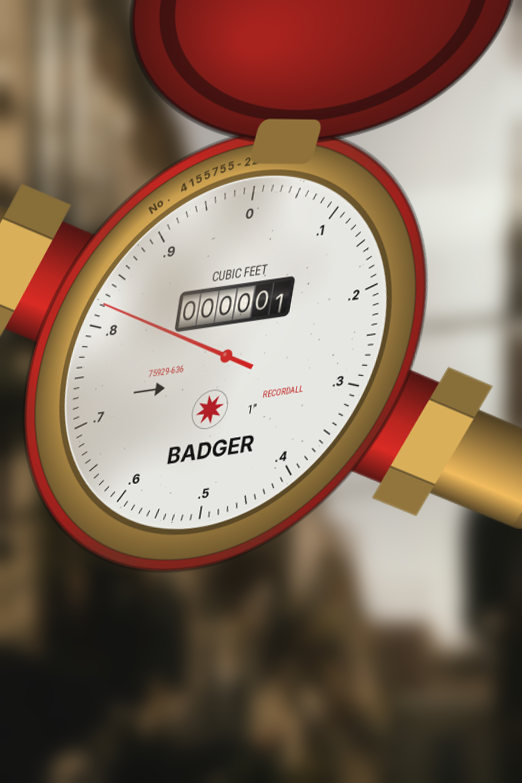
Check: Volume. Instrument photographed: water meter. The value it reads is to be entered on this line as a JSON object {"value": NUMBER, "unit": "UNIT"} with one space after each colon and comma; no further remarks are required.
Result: {"value": 0.82, "unit": "ft³"}
